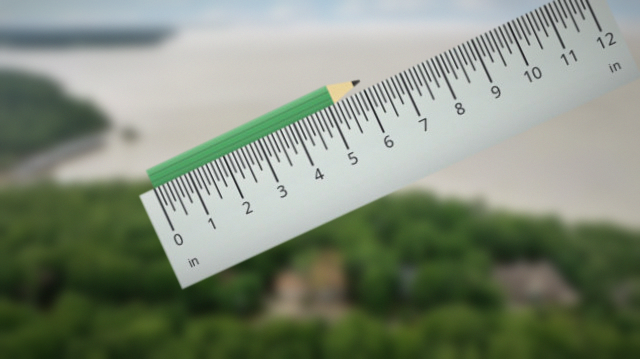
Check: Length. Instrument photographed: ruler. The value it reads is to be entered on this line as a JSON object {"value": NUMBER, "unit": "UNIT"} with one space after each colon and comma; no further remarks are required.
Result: {"value": 6, "unit": "in"}
